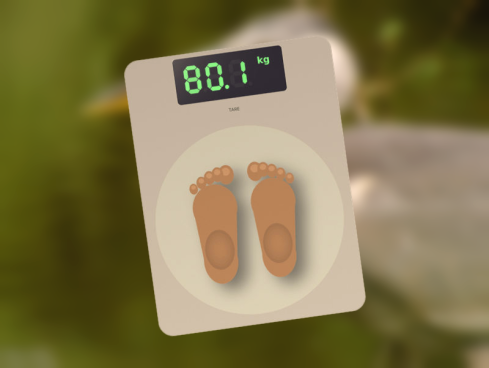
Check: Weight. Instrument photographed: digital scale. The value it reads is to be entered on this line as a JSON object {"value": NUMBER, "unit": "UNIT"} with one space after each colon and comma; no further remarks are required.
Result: {"value": 80.1, "unit": "kg"}
